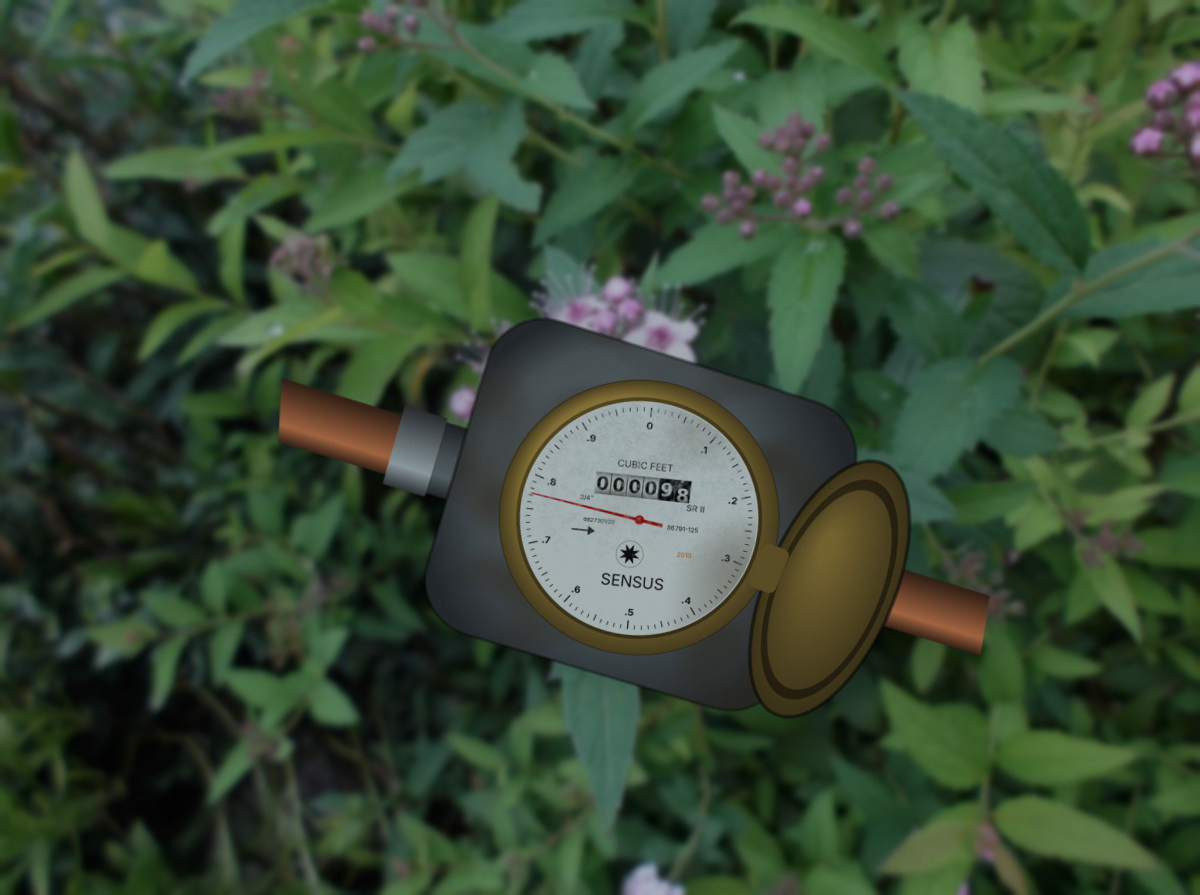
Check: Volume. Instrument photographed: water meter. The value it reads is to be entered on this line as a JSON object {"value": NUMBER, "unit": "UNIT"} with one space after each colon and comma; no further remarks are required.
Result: {"value": 97.77, "unit": "ft³"}
